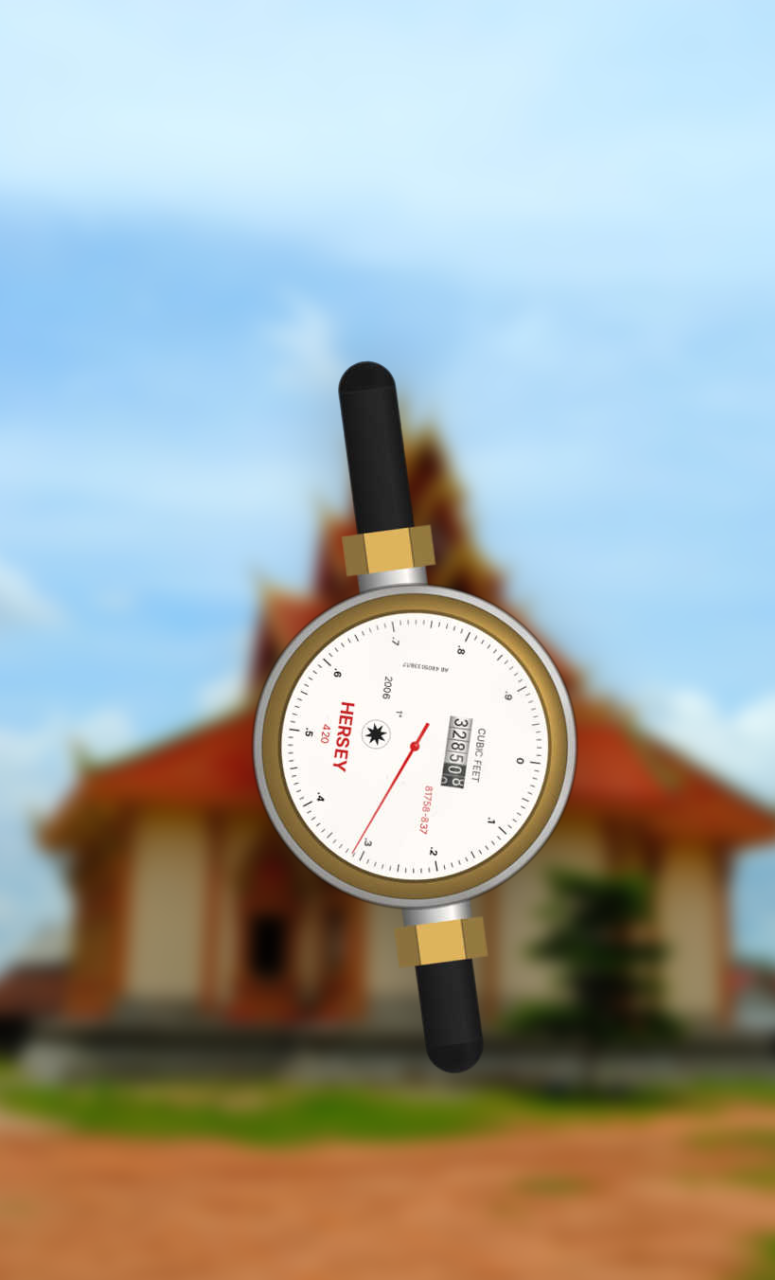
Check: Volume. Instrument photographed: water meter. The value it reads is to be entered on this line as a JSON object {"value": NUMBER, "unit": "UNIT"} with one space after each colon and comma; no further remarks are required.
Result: {"value": 328508.31, "unit": "ft³"}
